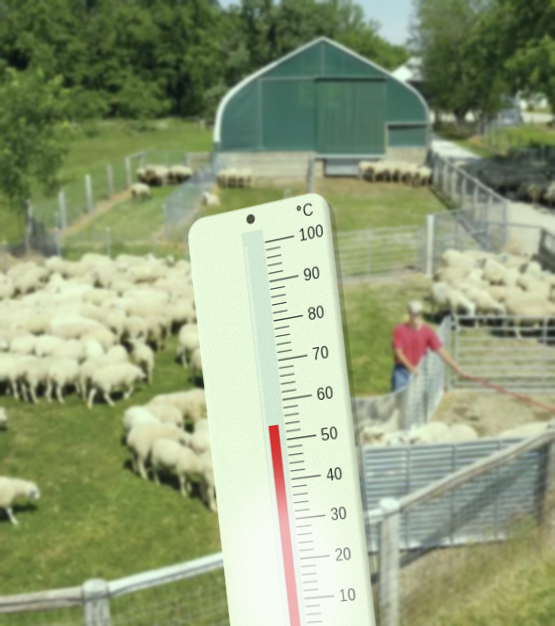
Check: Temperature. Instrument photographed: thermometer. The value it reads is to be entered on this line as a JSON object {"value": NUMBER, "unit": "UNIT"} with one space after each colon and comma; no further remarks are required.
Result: {"value": 54, "unit": "°C"}
